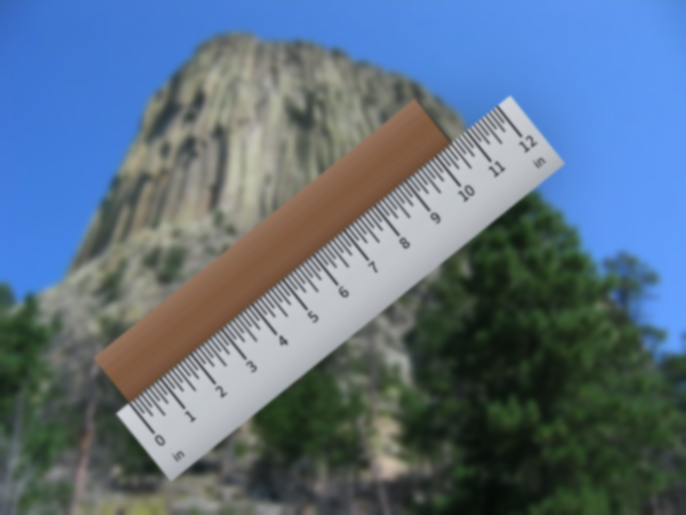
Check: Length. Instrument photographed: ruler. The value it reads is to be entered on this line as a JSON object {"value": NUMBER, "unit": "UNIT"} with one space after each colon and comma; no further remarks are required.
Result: {"value": 10.5, "unit": "in"}
